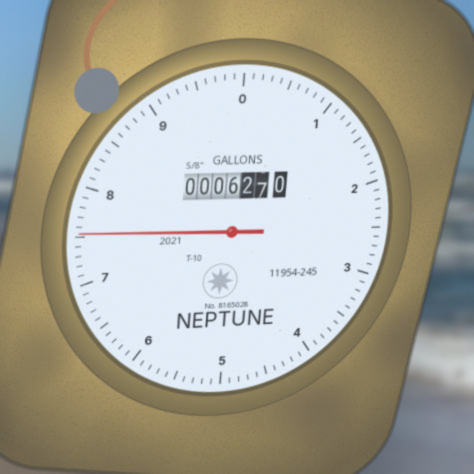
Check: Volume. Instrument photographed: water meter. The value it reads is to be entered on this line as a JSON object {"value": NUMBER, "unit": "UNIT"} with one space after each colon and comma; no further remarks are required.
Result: {"value": 6267.5, "unit": "gal"}
